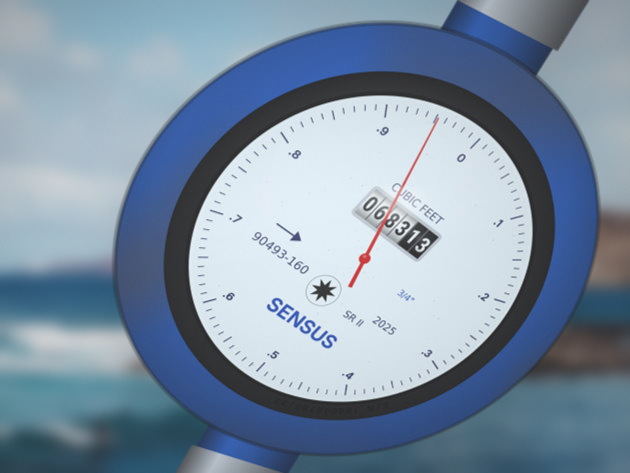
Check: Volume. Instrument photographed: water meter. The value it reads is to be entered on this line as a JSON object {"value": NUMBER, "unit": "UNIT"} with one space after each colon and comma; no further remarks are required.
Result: {"value": 68312.95, "unit": "ft³"}
